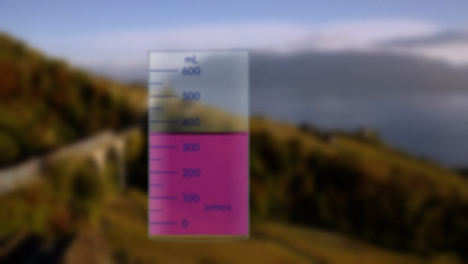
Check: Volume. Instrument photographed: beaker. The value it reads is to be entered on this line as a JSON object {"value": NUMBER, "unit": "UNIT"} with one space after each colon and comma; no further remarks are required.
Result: {"value": 350, "unit": "mL"}
